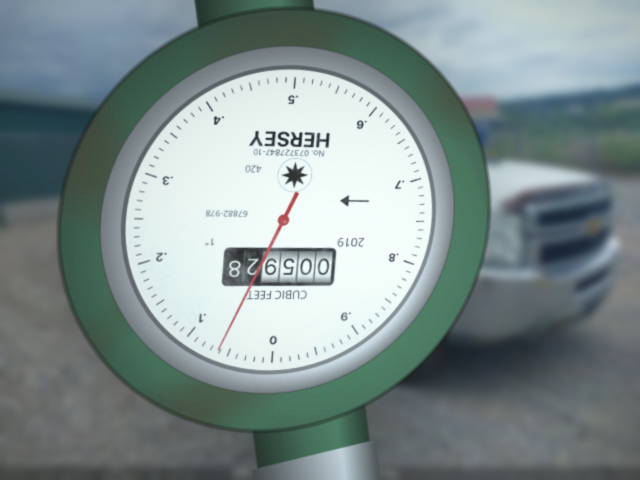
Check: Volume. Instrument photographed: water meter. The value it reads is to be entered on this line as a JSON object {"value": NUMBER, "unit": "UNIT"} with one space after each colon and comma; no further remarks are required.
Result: {"value": 5928.06, "unit": "ft³"}
